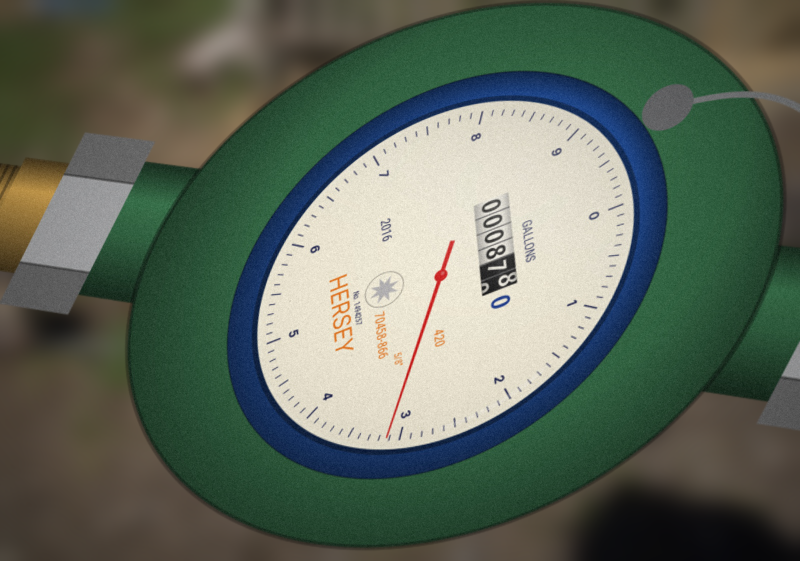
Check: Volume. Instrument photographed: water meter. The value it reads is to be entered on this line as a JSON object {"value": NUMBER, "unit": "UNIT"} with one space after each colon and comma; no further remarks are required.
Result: {"value": 8783.1, "unit": "gal"}
